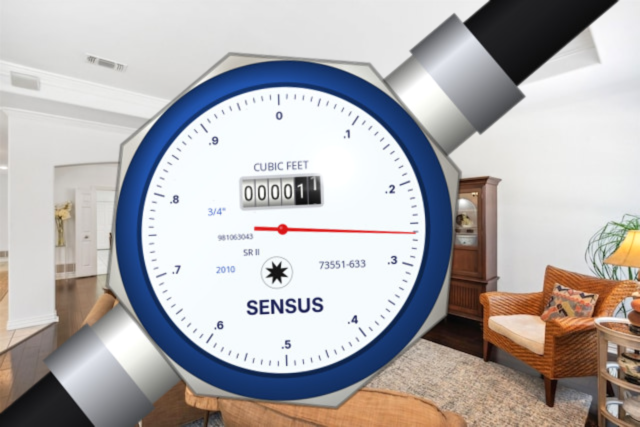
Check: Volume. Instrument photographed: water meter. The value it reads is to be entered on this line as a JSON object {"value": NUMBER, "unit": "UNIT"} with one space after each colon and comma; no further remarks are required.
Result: {"value": 11.26, "unit": "ft³"}
